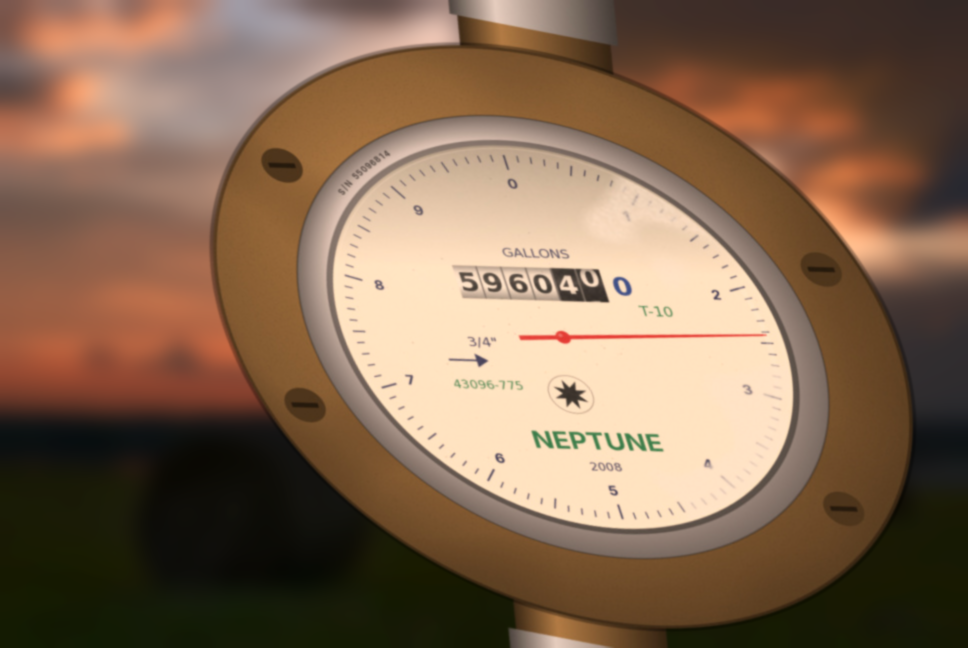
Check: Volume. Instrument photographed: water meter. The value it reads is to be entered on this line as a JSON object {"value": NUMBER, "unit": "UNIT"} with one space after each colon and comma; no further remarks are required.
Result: {"value": 5960402.4, "unit": "gal"}
